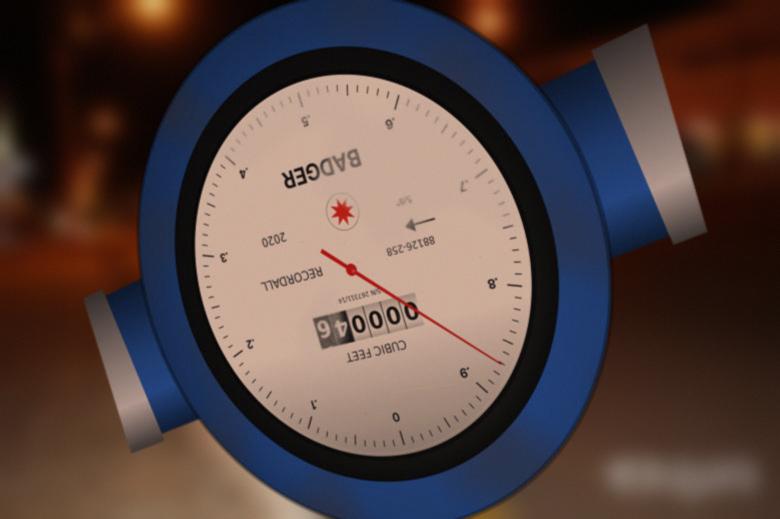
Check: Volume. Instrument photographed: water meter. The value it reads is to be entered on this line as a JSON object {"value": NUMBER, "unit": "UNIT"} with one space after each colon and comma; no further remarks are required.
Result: {"value": 45.87, "unit": "ft³"}
